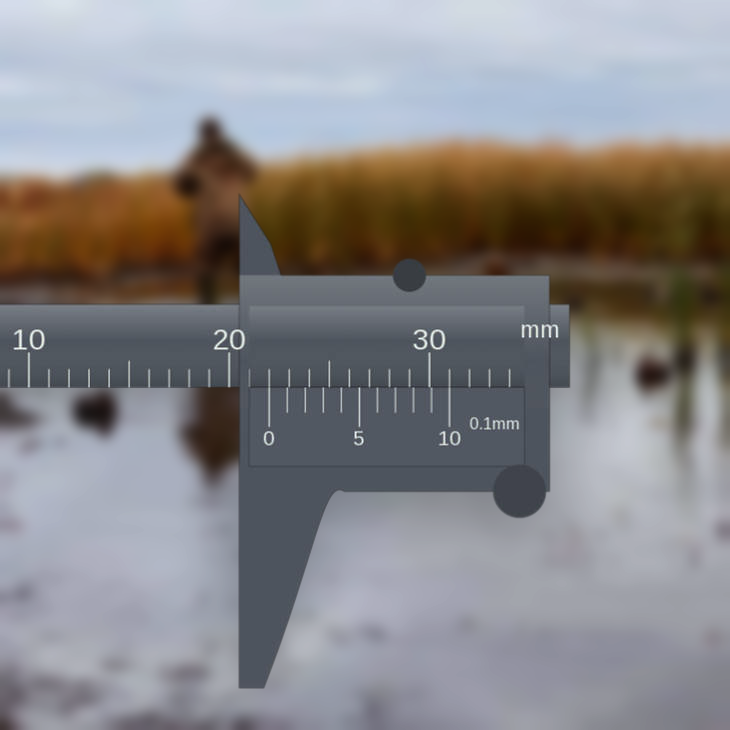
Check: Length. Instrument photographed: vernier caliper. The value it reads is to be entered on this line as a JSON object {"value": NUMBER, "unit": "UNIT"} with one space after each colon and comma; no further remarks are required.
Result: {"value": 22.0, "unit": "mm"}
